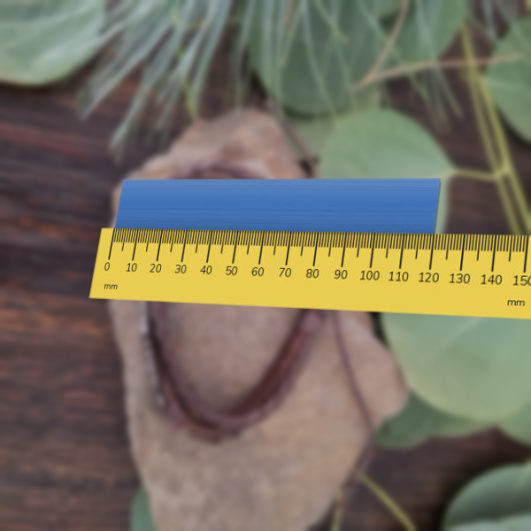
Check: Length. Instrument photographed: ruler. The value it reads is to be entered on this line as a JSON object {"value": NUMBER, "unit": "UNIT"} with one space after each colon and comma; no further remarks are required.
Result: {"value": 120, "unit": "mm"}
